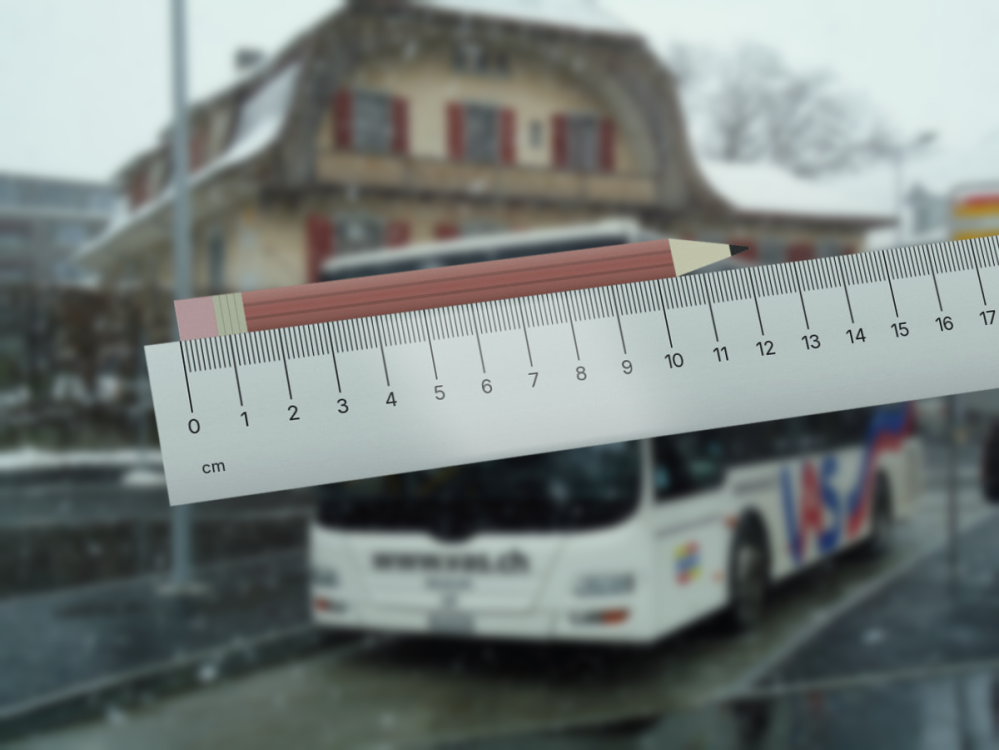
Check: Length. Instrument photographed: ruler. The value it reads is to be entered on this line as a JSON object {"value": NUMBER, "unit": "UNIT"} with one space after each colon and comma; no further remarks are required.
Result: {"value": 12.1, "unit": "cm"}
